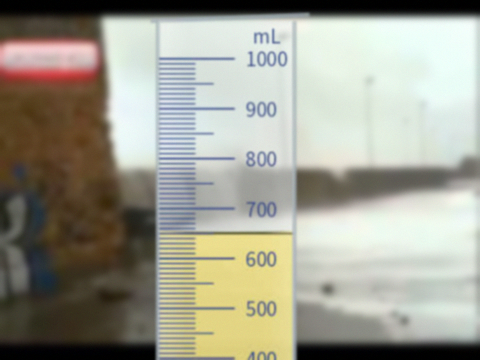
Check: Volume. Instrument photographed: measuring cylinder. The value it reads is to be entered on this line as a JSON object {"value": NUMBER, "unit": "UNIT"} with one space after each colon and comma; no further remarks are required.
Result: {"value": 650, "unit": "mL"}
